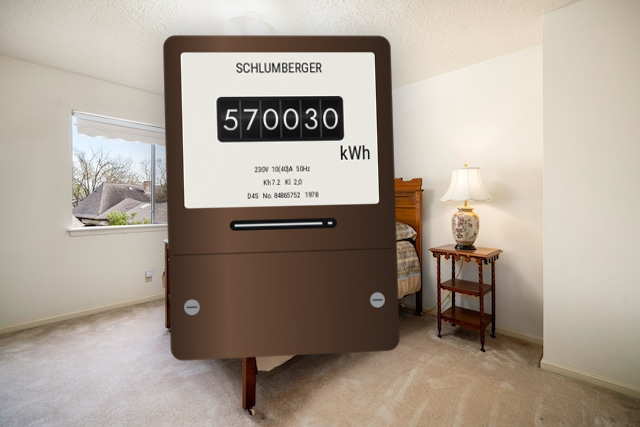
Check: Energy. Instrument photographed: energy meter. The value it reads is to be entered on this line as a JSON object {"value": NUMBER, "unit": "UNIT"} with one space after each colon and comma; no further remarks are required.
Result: {"value": 570030, "unit": "kWh"}
